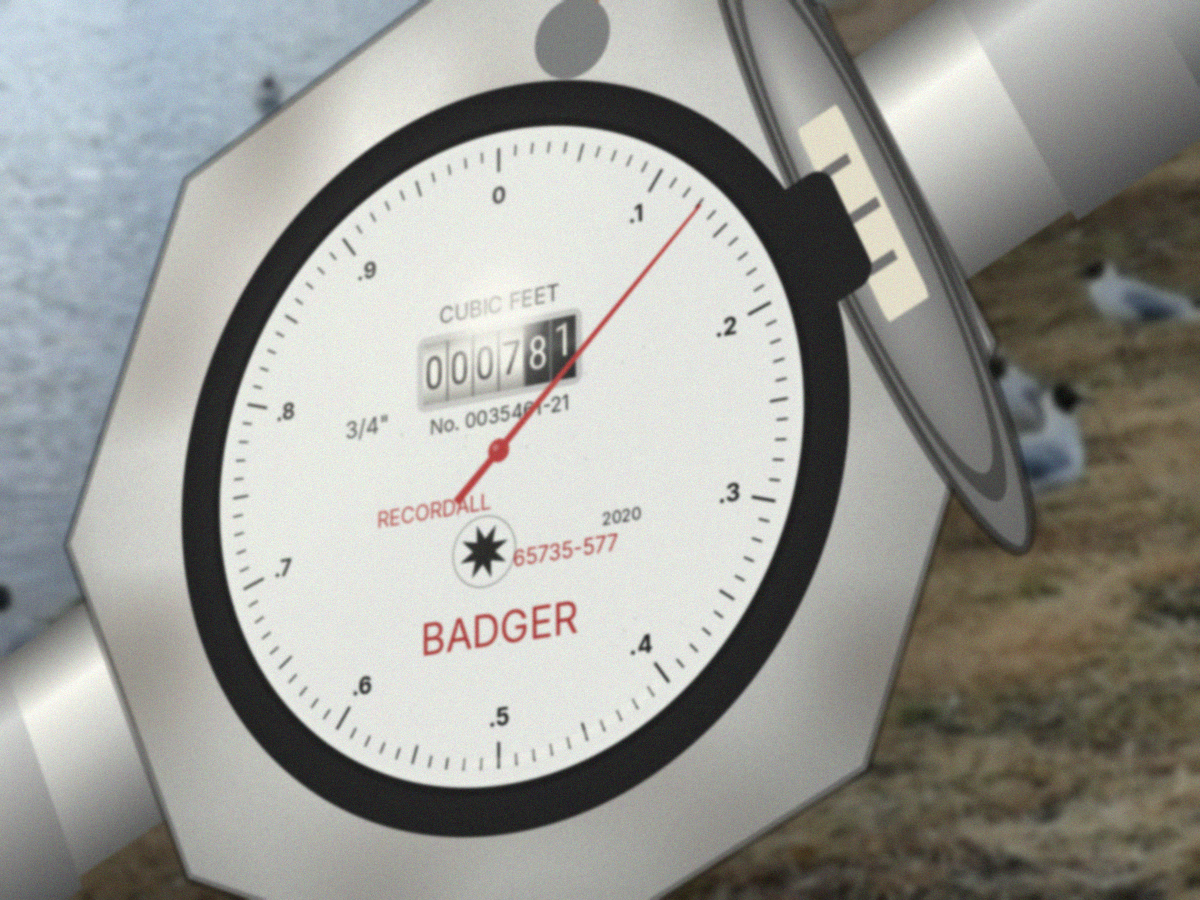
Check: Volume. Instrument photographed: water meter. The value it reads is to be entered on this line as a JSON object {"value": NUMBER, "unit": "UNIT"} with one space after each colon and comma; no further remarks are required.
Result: {"value": 781.13, "unit": "ft³"}
